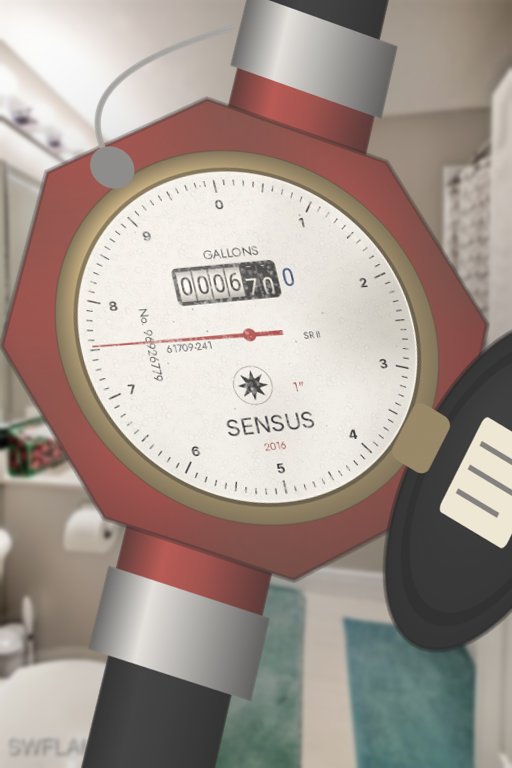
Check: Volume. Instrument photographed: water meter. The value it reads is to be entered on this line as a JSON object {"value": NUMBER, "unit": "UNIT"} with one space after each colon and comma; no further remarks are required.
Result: {"value": 6697.5, "unit": "gal"}
